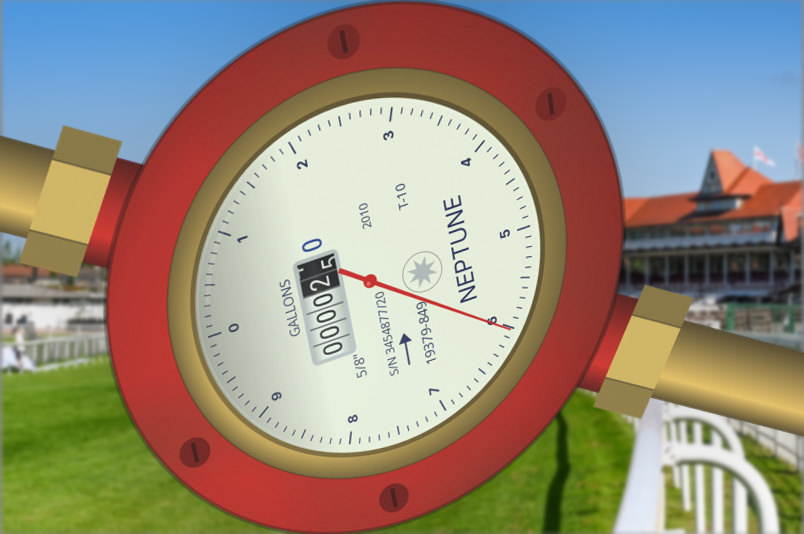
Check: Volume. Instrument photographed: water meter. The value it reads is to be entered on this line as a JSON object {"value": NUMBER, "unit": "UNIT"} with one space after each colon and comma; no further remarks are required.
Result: {"value": 246.0, "unit": "gal"}
